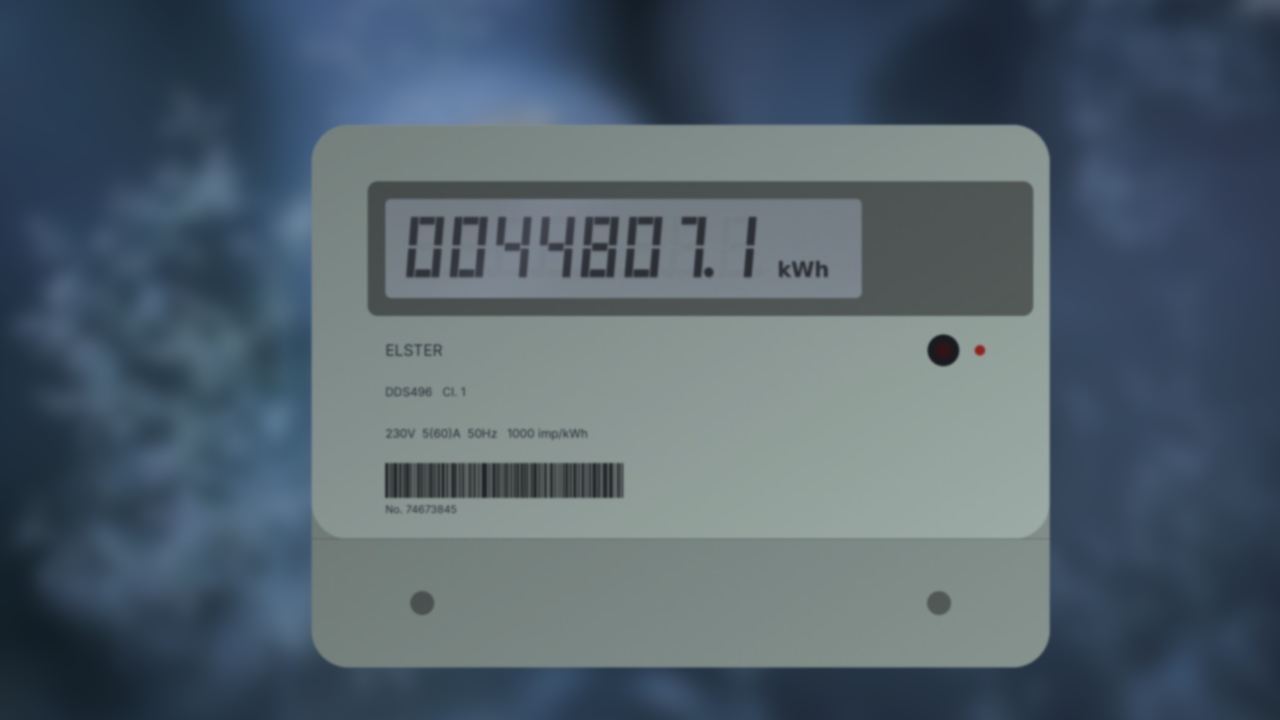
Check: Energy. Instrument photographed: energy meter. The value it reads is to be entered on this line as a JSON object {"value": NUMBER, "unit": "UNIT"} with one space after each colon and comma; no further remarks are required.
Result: {"value": 44807.1, "unit": "kWh"}
